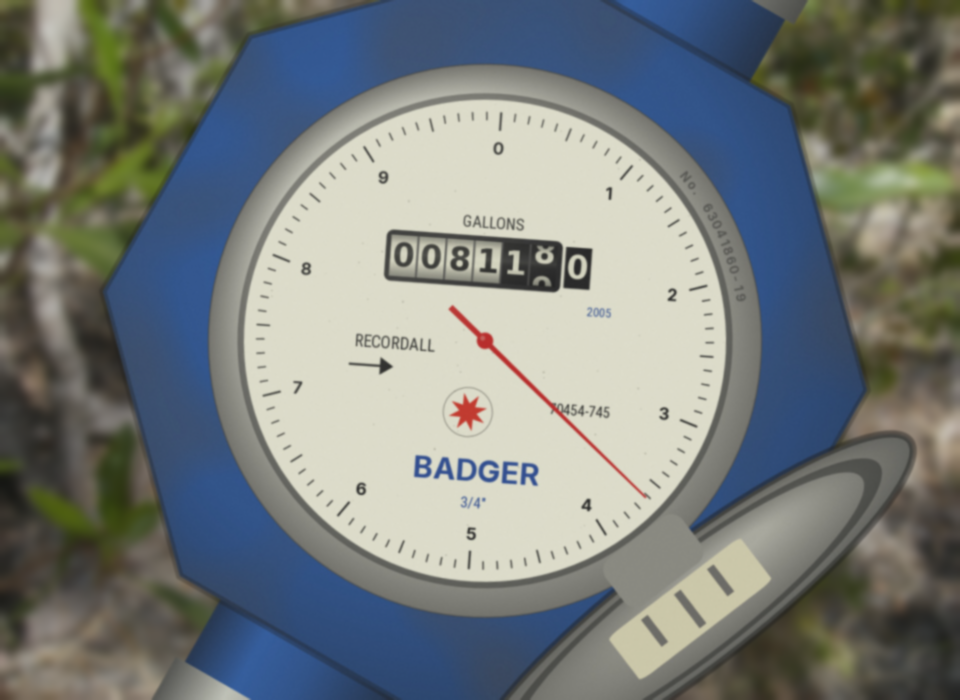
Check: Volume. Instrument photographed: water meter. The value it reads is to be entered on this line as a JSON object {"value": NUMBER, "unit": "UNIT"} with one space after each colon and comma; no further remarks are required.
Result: {"value": 81183.6, "unit": "gal"}
